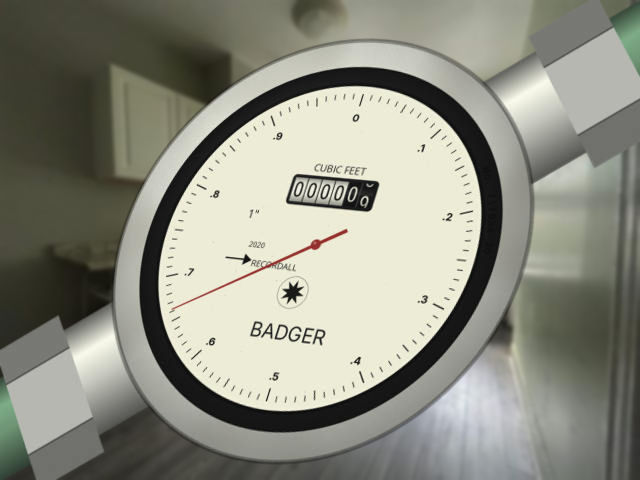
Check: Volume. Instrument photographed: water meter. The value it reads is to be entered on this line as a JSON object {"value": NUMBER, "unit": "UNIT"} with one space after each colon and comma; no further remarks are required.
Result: {"value": 8.66, "unit": "ft³"}
